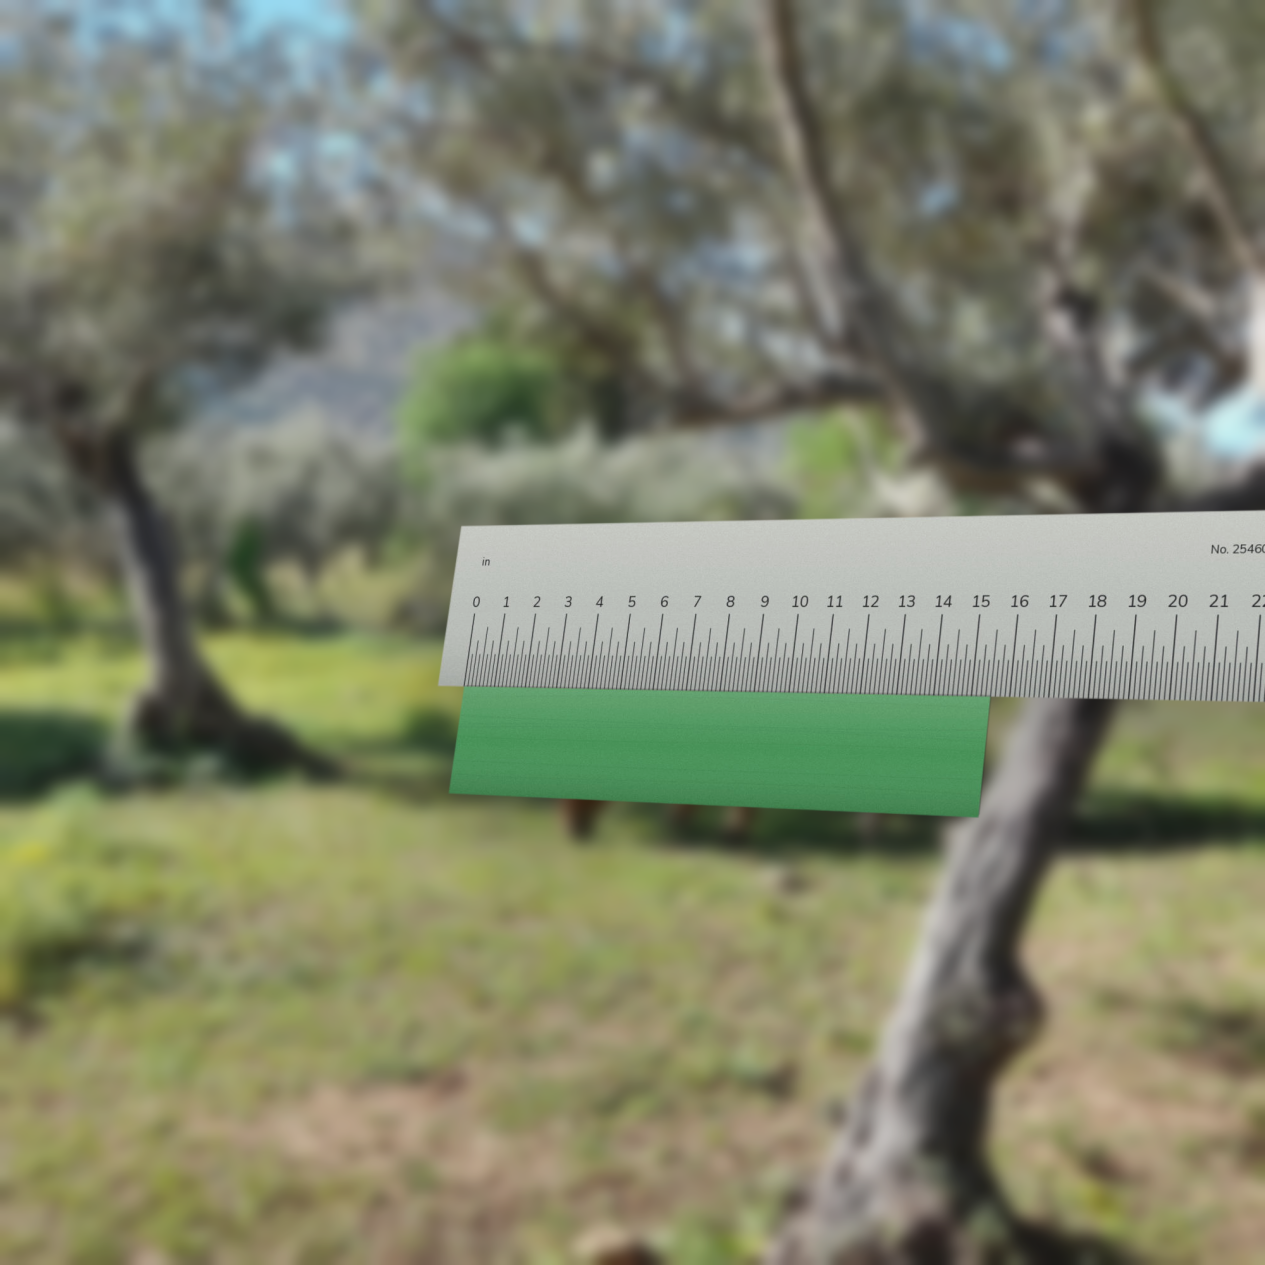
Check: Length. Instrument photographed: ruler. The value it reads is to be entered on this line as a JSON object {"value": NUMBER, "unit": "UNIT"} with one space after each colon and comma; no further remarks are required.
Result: {"value": 15.5, "unit": "in"}
